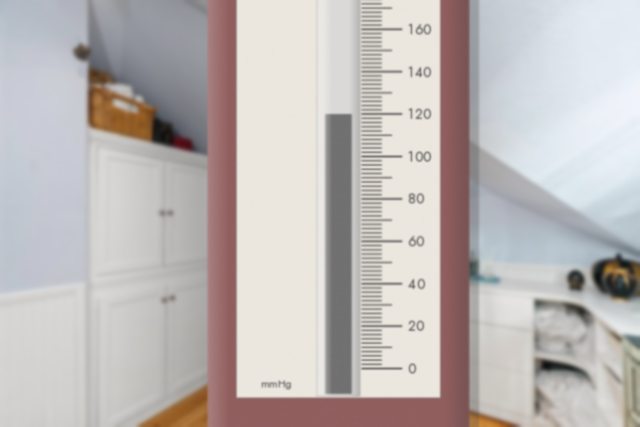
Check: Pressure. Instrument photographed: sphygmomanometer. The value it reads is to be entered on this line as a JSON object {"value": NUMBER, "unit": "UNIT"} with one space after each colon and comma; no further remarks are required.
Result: {"value": 120, "unit": "mmHg"}
